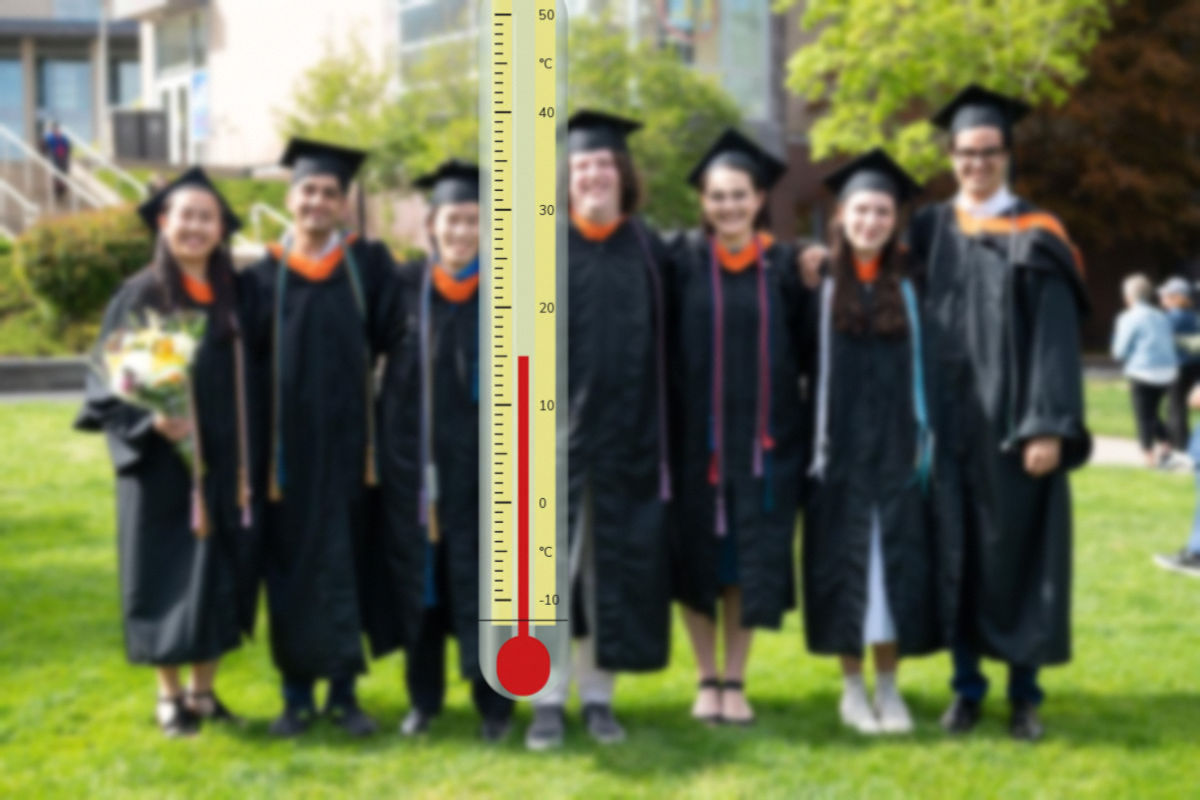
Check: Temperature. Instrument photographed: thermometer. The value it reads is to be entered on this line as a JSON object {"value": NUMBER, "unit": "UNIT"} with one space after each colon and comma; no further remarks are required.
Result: {"value": 15, "unit": "°C"}
